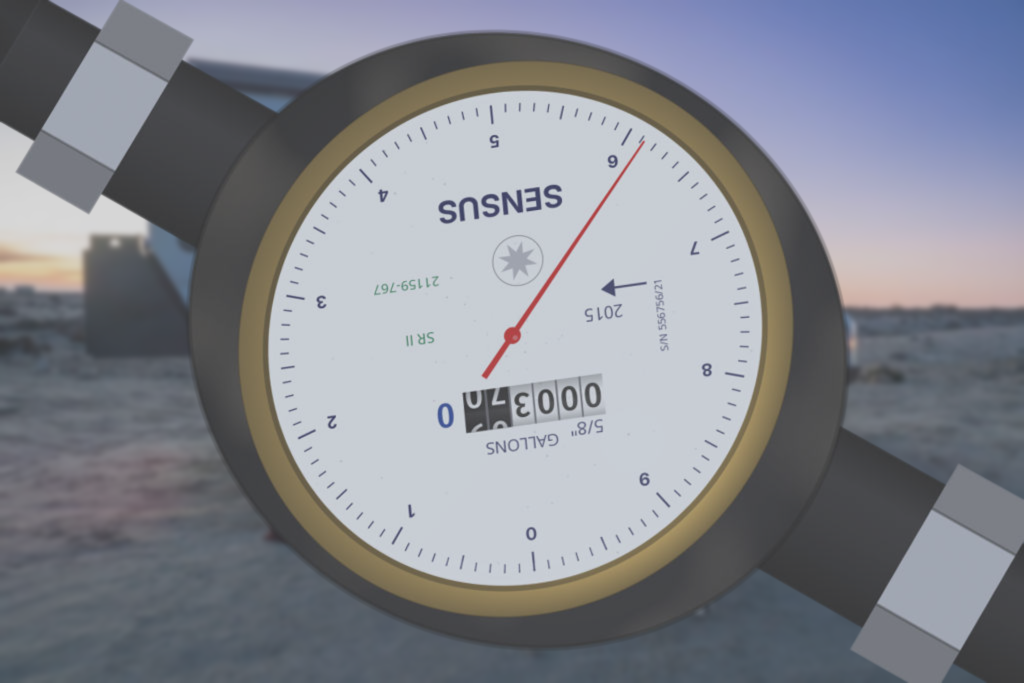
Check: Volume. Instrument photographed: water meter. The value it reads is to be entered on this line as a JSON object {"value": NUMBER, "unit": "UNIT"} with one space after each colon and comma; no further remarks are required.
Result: {"value": 3696.1, "unit": "gal"}
